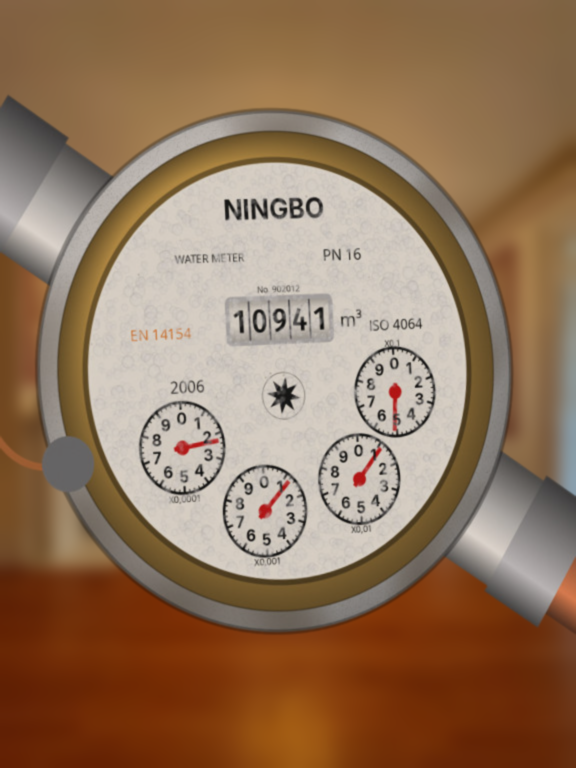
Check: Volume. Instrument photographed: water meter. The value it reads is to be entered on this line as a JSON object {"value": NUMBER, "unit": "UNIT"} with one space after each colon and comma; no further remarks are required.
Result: {"value": 10941.5112, "unit": "m³"}
